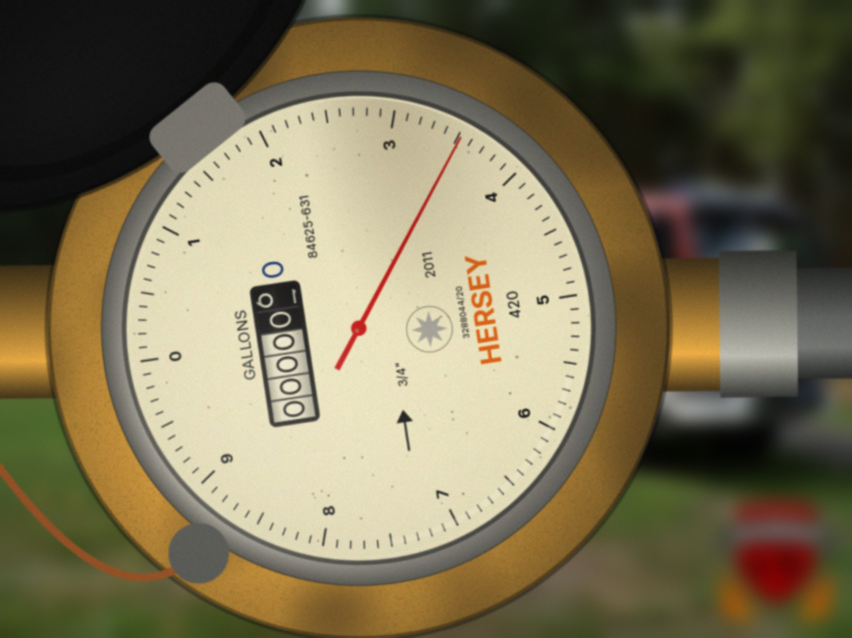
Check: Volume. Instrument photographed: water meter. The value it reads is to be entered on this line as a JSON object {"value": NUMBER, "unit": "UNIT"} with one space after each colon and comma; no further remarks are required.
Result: {"value": 63.5, "unit": "gal"}
